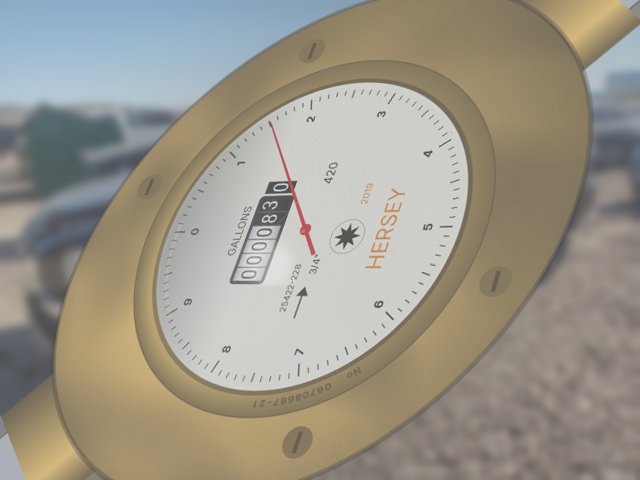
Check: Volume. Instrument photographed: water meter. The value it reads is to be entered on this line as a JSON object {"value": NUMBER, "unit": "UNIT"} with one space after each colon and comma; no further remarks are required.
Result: {"value": 831.5, "unit": "gal"}
